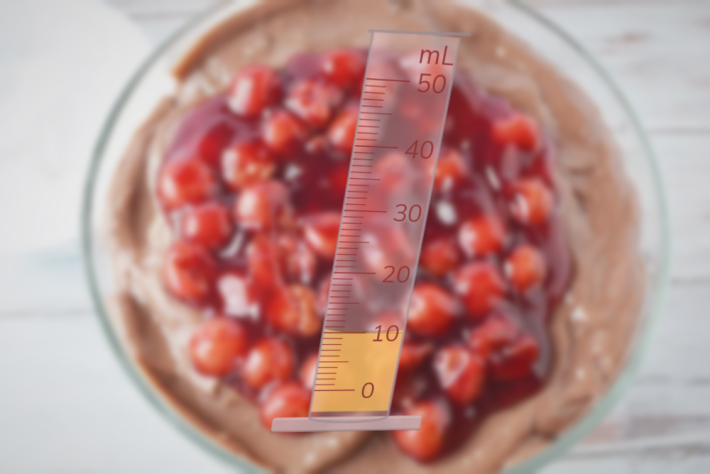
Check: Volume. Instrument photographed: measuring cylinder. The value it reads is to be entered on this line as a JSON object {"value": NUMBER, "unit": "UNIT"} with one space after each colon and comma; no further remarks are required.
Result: {"value": 10, "unit": "mL"}
